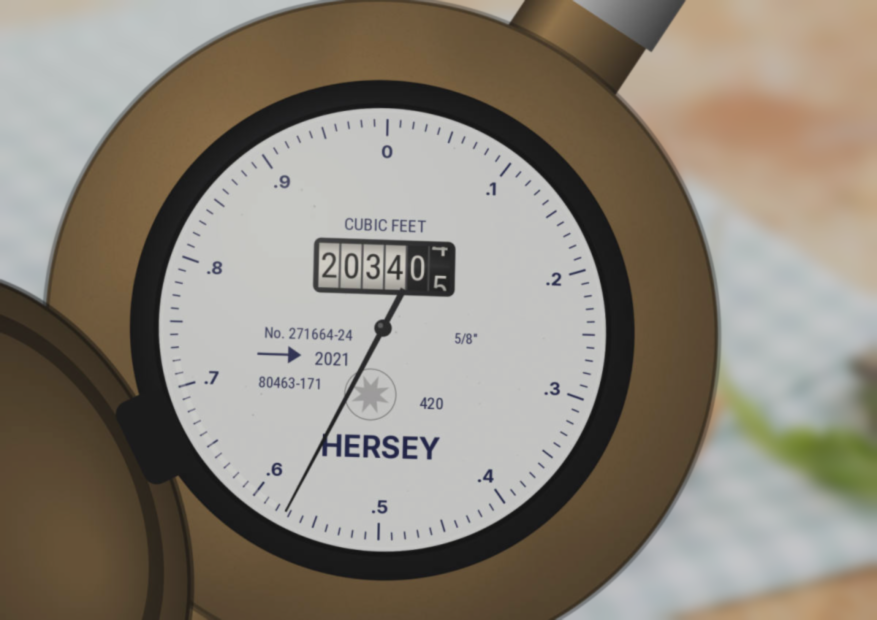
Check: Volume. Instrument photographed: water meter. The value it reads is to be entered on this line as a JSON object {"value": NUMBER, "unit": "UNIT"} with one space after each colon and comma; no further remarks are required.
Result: {"value": 203404.57, "unit": "ft³"}
